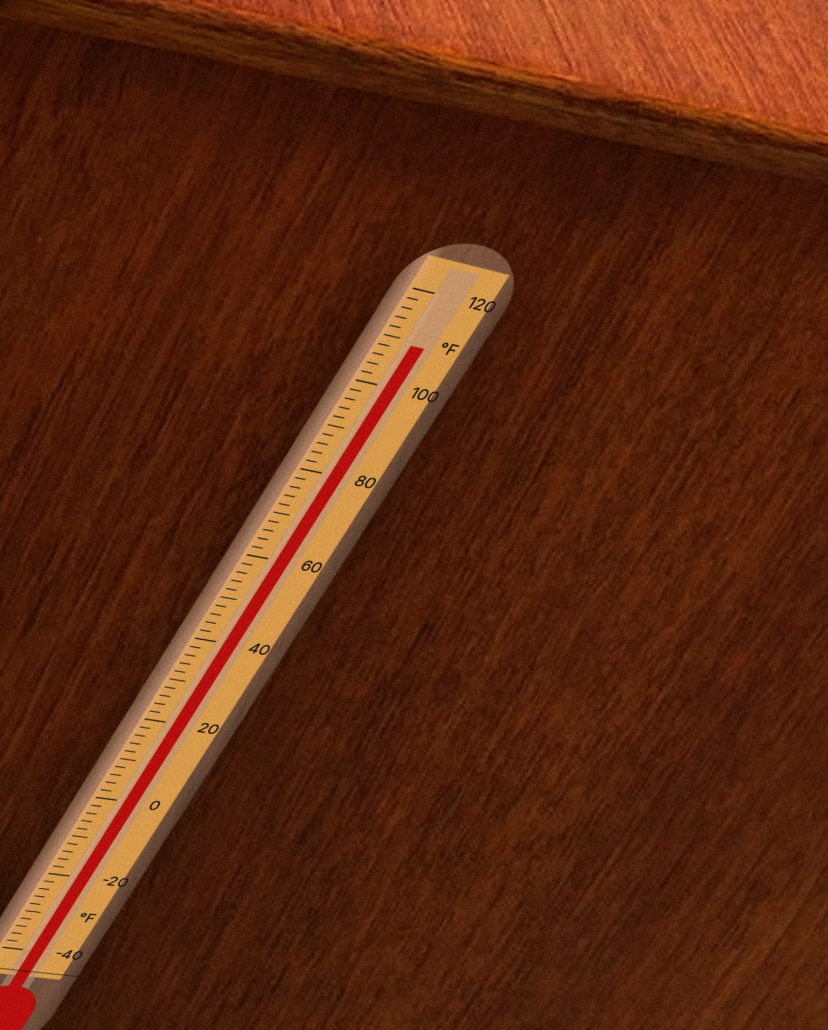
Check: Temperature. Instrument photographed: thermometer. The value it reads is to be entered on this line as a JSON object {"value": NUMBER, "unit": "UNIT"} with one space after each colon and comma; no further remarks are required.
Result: {"value": 109, "unit": "°F"}
